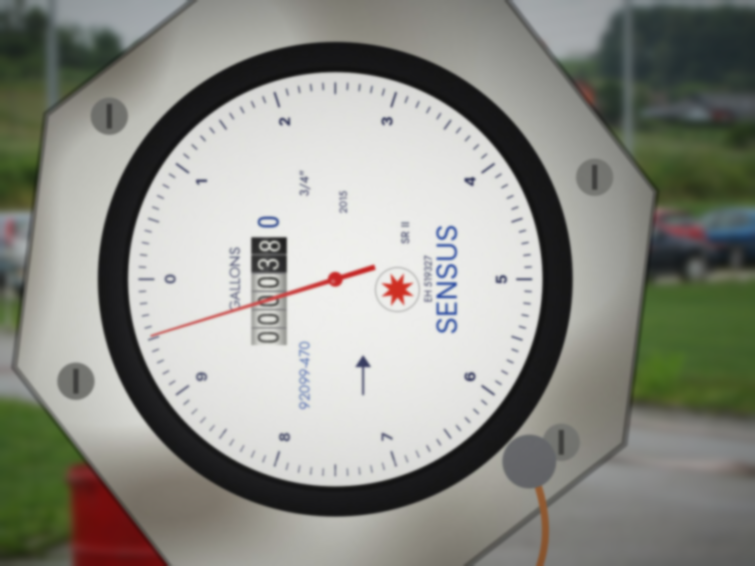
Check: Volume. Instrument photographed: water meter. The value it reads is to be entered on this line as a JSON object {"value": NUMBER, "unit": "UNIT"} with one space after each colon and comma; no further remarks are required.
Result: {"value": 379.5, "unit": "gal"}
